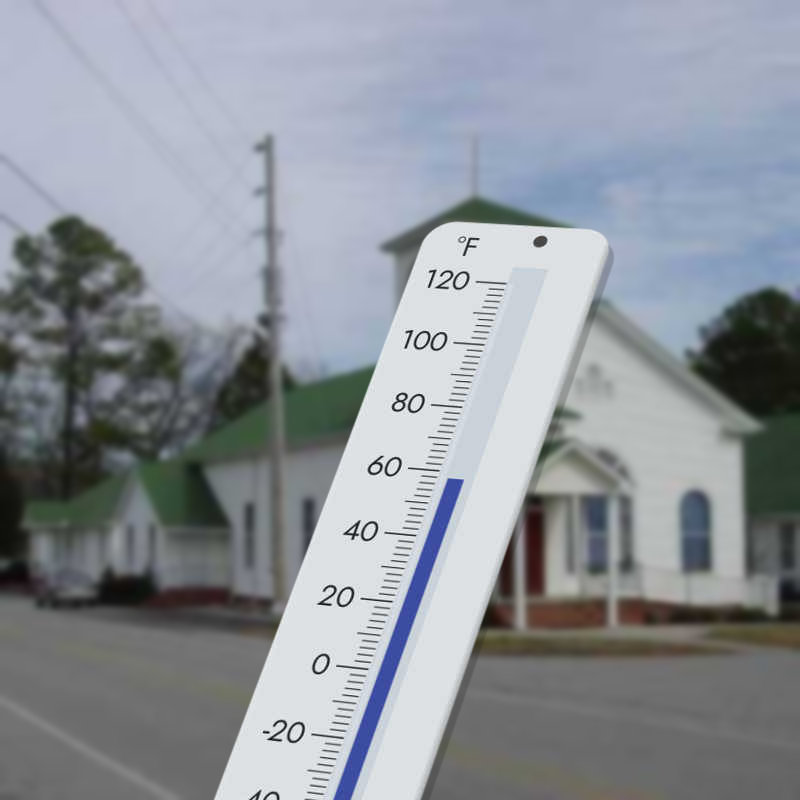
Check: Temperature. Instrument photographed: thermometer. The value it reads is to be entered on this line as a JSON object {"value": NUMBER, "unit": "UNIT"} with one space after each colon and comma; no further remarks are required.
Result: {"value": 58, "unit": "°F"}
